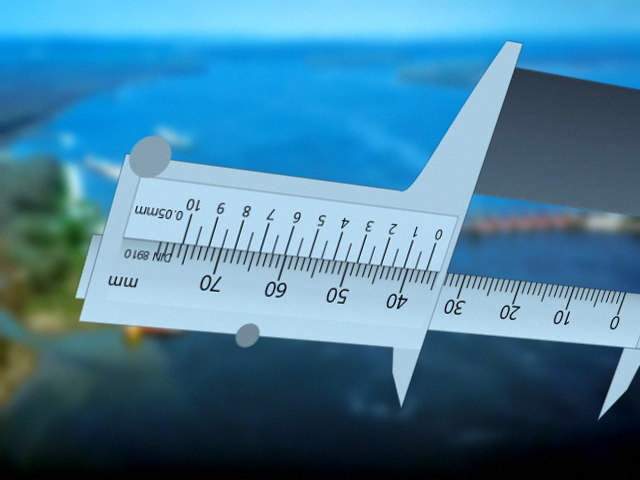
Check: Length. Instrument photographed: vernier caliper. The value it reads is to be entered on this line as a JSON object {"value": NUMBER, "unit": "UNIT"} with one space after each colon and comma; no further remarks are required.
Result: {"value": 36.8, "unit": "mm"}
